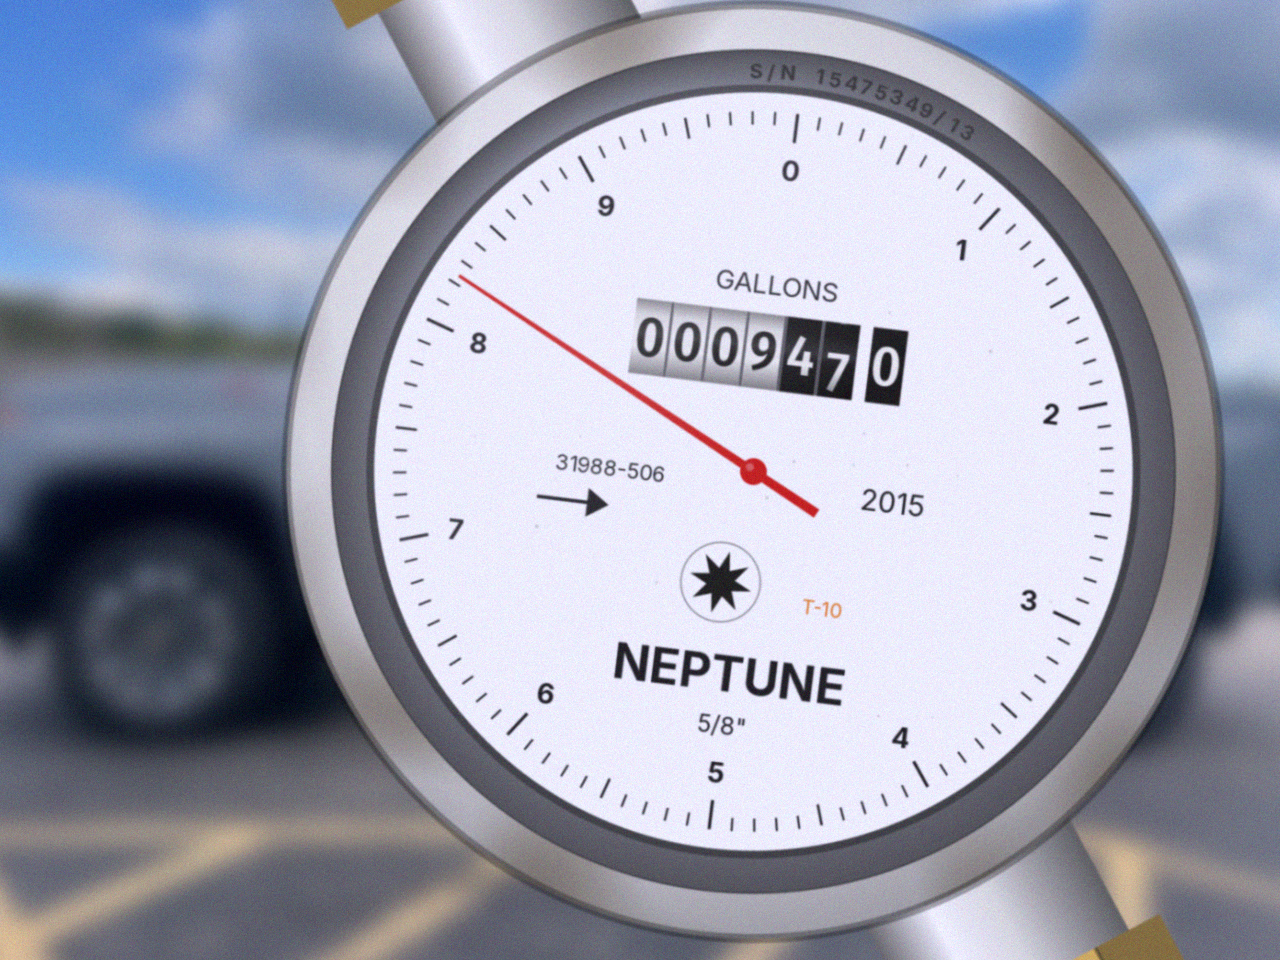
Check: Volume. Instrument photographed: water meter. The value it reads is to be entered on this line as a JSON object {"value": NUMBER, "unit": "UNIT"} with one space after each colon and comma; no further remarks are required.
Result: {"value": 9468.2, "unit": "gal"}
